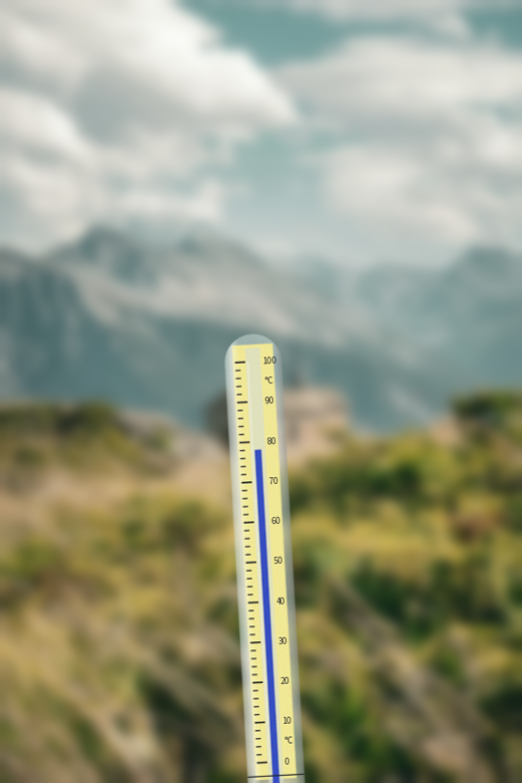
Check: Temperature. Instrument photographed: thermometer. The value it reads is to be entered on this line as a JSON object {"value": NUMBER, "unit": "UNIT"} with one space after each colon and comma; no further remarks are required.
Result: {"value": 78, "unit": "°C"}
